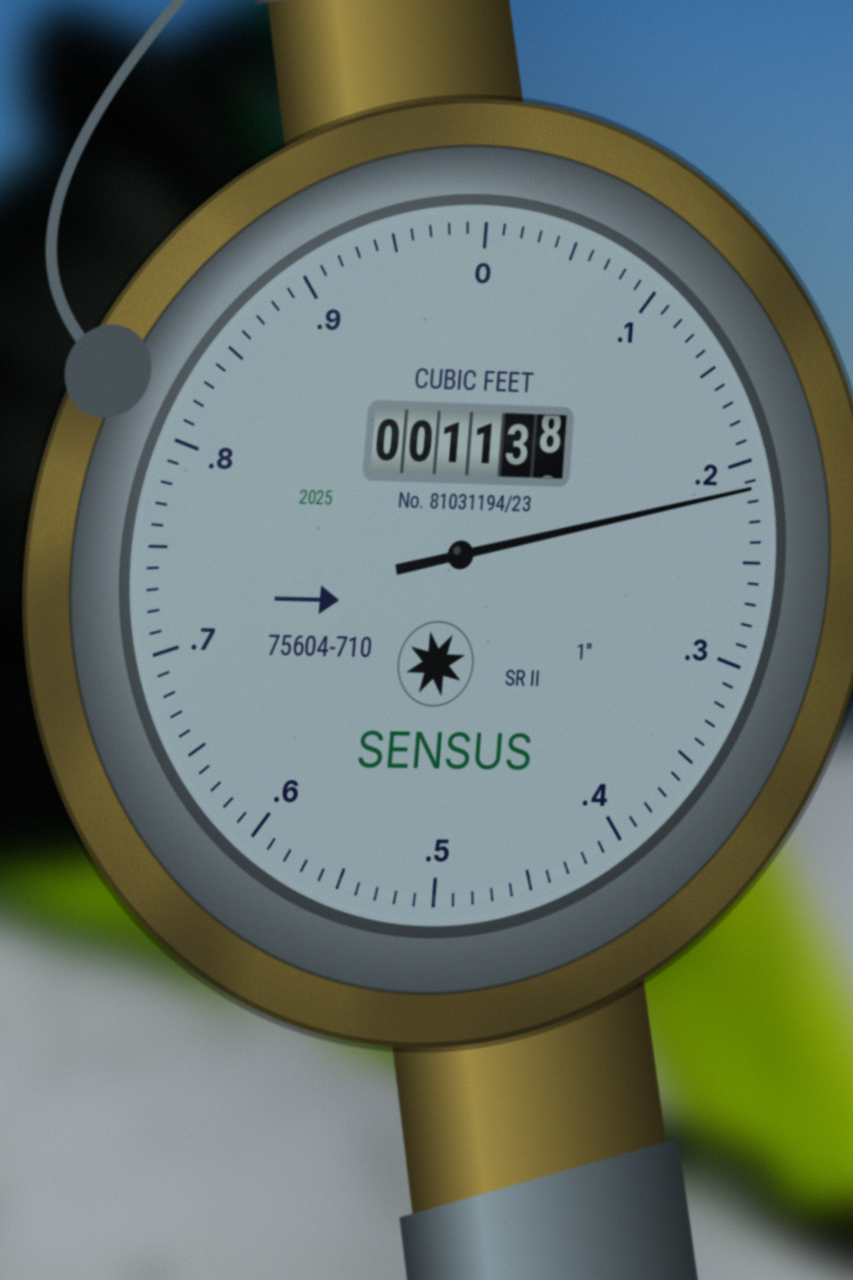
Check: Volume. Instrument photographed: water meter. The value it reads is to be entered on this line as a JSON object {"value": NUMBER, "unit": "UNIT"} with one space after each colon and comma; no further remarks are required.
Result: {"value": 1138.21, "unit": "ft³"}
